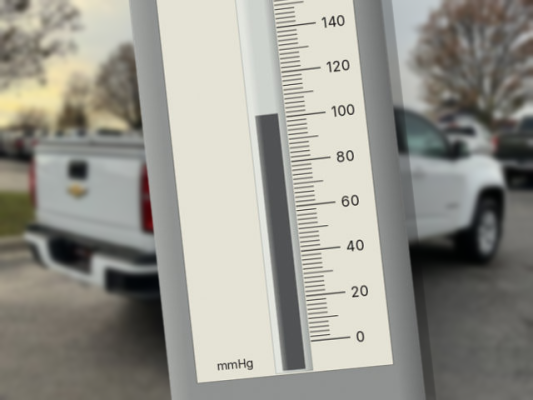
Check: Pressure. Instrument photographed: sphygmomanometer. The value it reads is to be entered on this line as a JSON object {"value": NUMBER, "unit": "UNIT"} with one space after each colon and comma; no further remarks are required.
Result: {"value": 102, "unit": "mmHg"}
